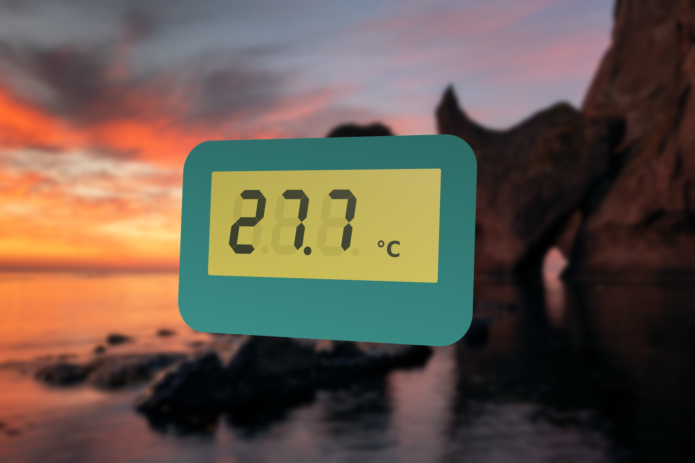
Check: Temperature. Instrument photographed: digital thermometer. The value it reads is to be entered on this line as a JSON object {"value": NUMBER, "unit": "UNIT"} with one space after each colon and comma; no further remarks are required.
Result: {"value": 27.7, "unit": "°C"}
